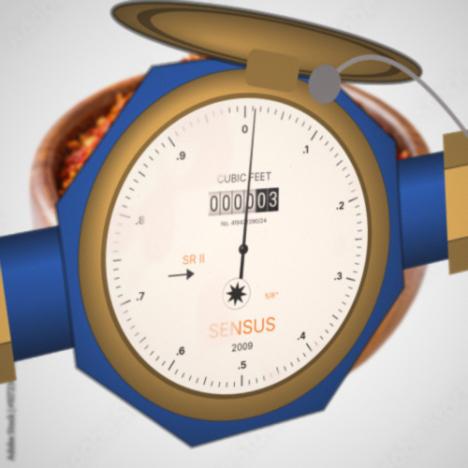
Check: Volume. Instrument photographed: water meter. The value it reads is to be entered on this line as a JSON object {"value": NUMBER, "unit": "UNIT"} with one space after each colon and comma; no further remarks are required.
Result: {"value": 3.01, "unit": "ft³"}
